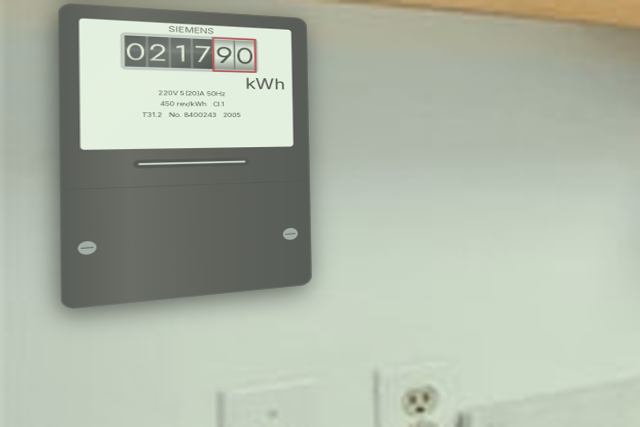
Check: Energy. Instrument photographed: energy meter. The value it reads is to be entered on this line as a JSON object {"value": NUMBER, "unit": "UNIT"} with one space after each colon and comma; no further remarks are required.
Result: {"value": 217.90, "unit": "kWh"}
